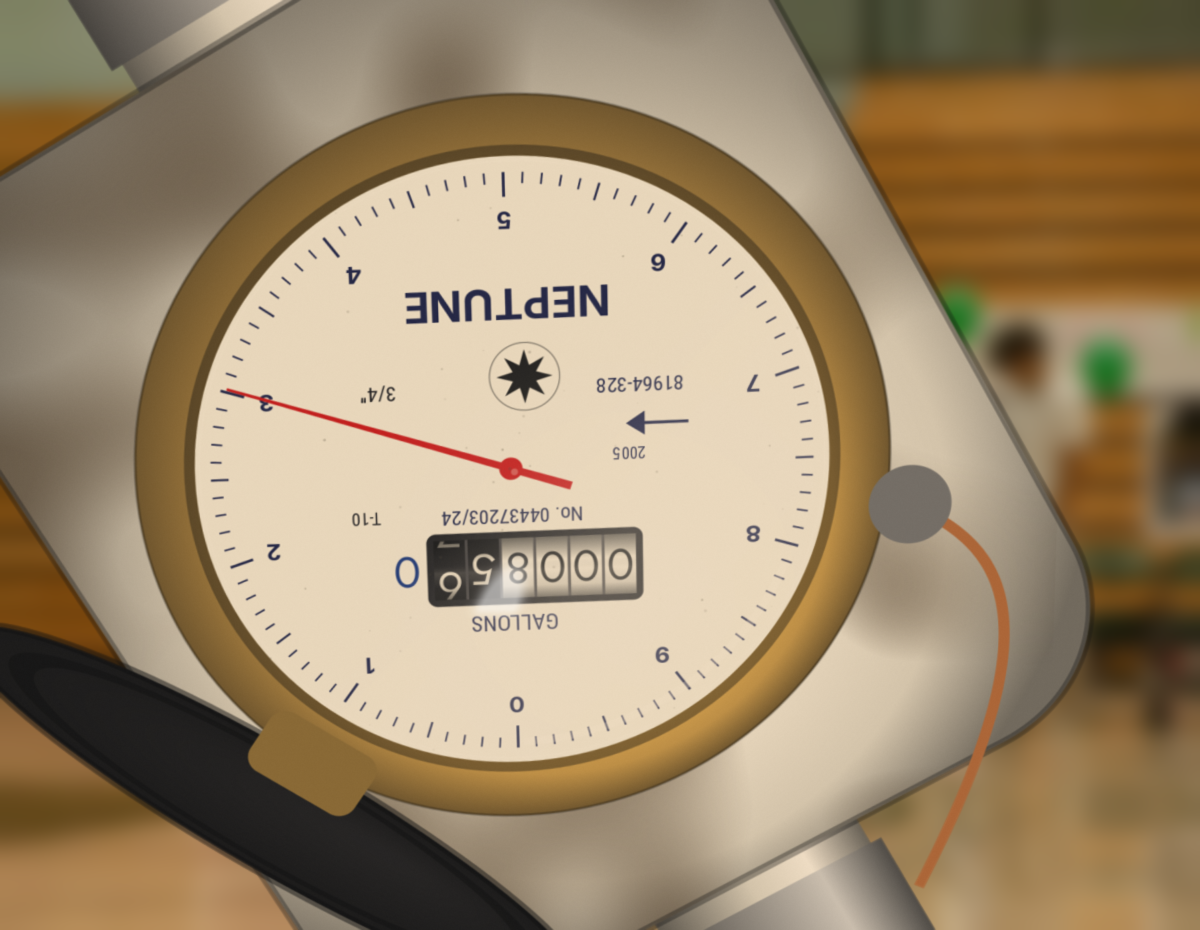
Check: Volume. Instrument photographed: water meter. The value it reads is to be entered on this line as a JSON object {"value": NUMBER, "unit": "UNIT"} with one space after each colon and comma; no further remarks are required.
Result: {"value": 8563.0, "unit": "gal"}
